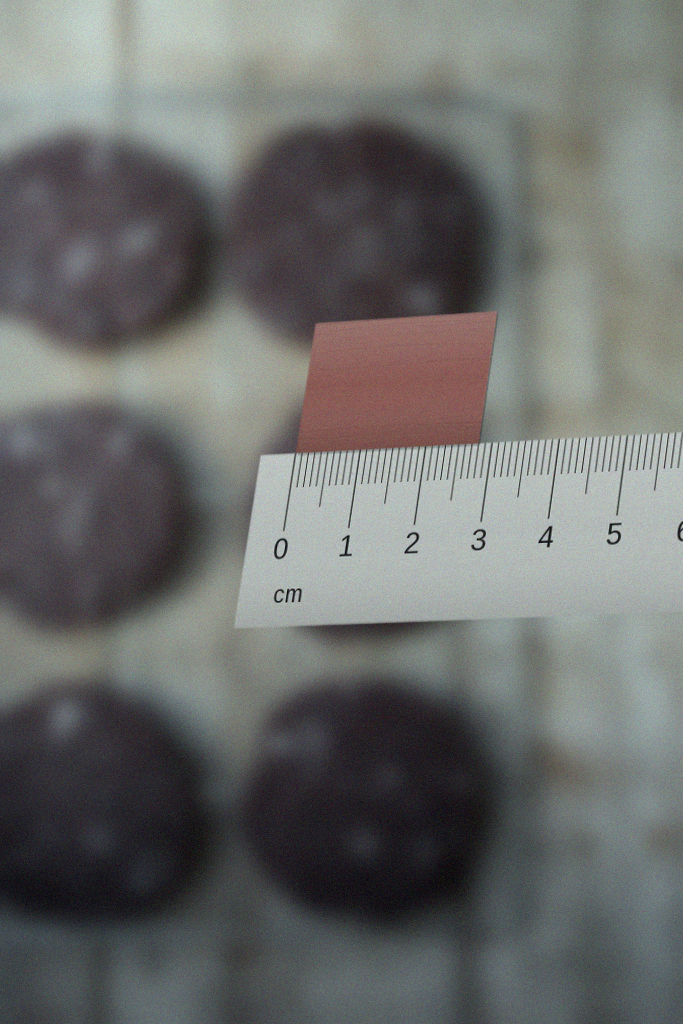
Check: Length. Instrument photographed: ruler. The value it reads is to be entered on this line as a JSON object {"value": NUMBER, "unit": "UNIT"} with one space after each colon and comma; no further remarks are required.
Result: {"value": 2.8, "unit": "cm"}
